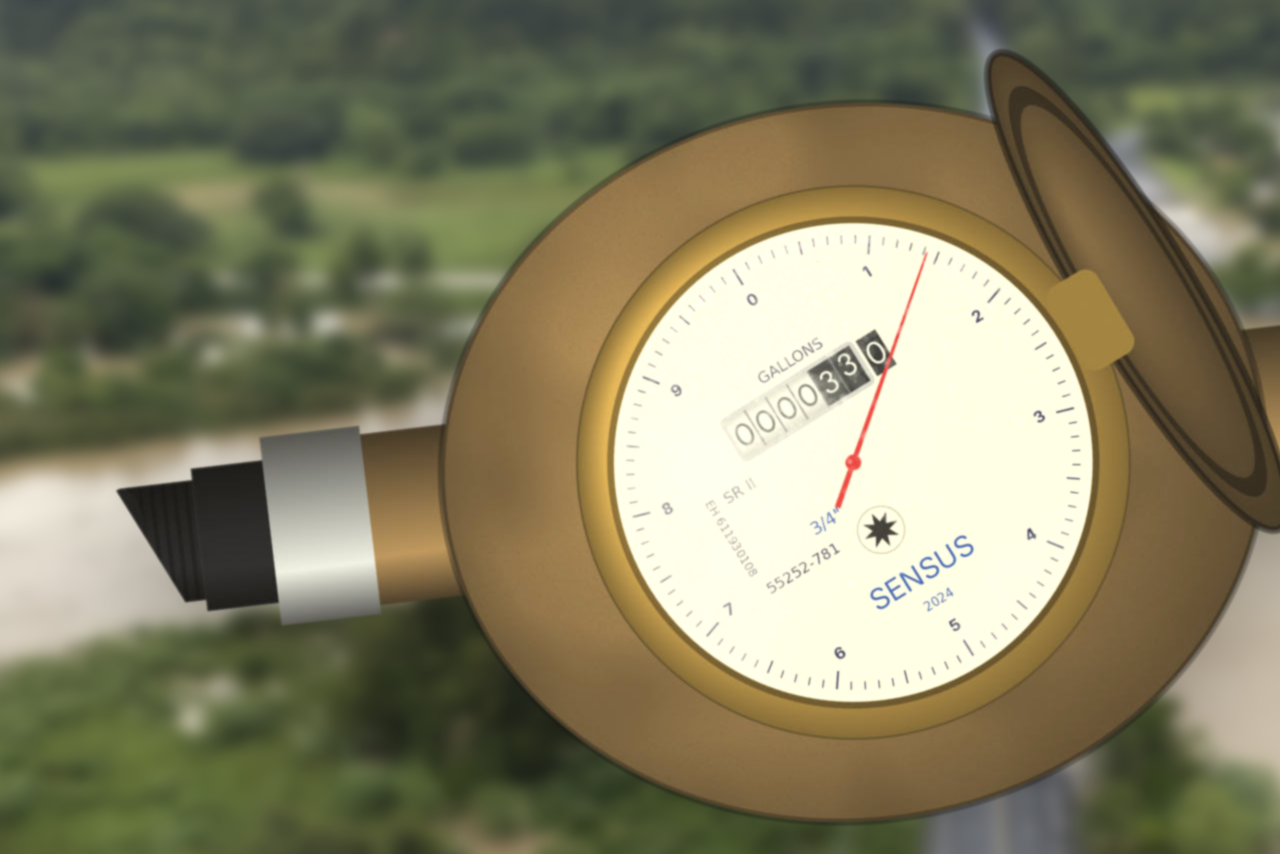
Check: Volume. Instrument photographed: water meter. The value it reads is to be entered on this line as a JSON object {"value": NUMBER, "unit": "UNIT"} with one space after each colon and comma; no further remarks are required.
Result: {"value": 331.4, "unit": "gal"}
